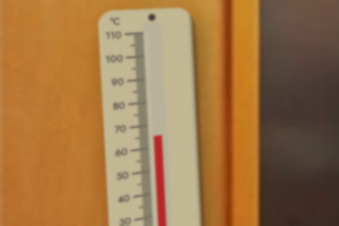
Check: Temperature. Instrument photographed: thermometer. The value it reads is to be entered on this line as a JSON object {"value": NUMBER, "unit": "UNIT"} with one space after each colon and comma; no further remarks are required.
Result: {"value": 65, "unit": "°C"}
